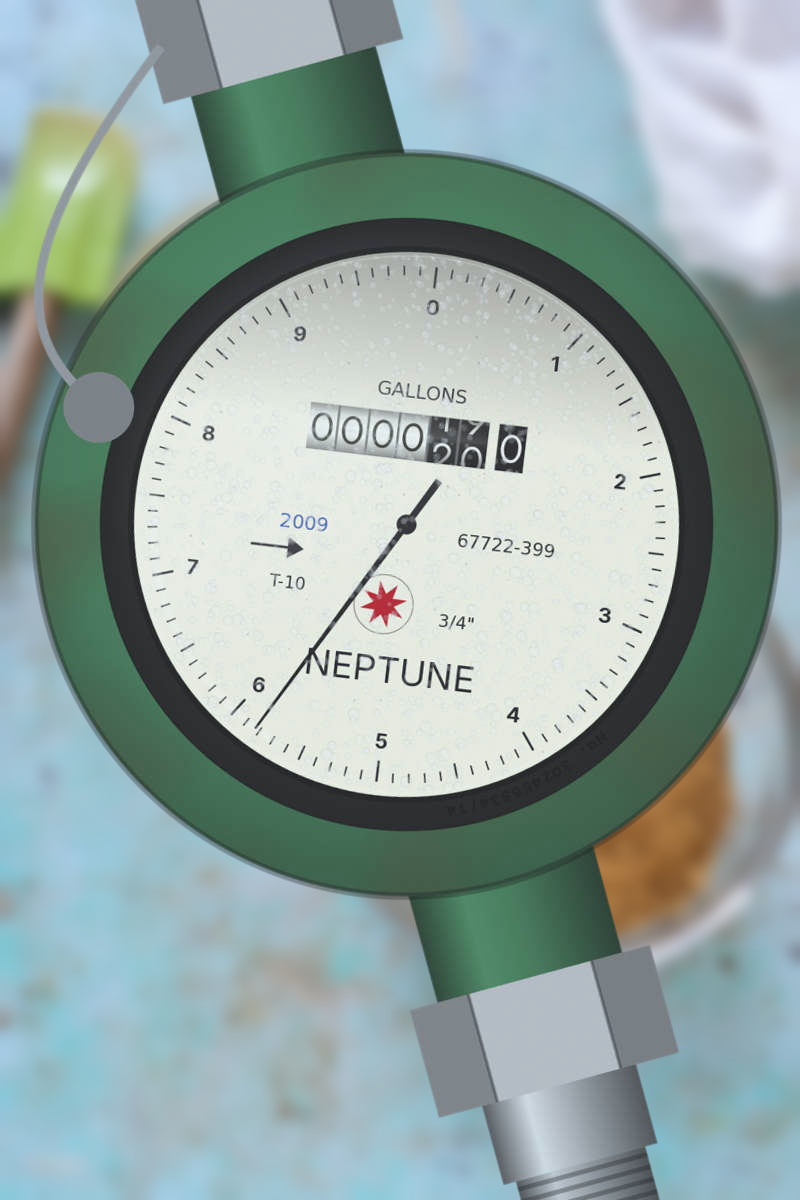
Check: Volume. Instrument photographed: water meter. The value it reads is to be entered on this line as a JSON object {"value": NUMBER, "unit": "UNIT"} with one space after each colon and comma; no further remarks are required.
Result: {"value": 195.8, "unit": "gal"}
